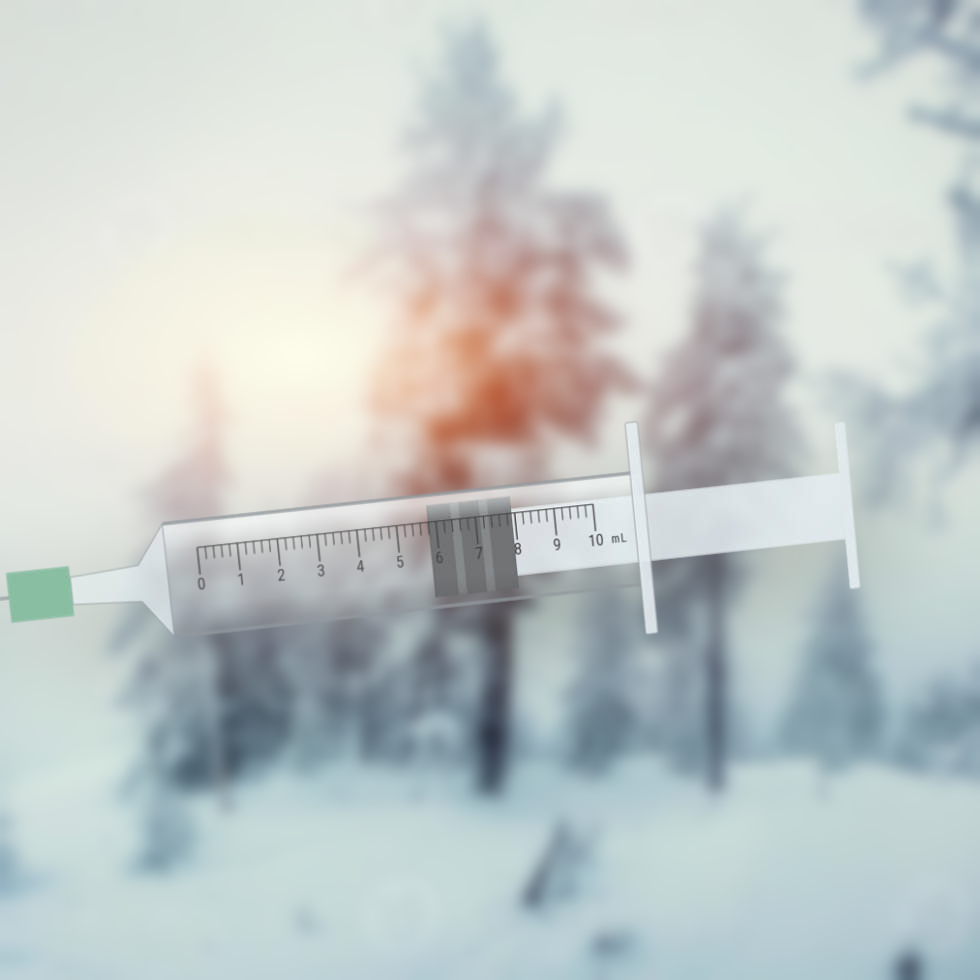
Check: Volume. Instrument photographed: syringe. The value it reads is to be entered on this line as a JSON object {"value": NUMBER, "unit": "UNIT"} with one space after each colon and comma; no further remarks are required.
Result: {"value": 5.8, "unit": "mL"}
